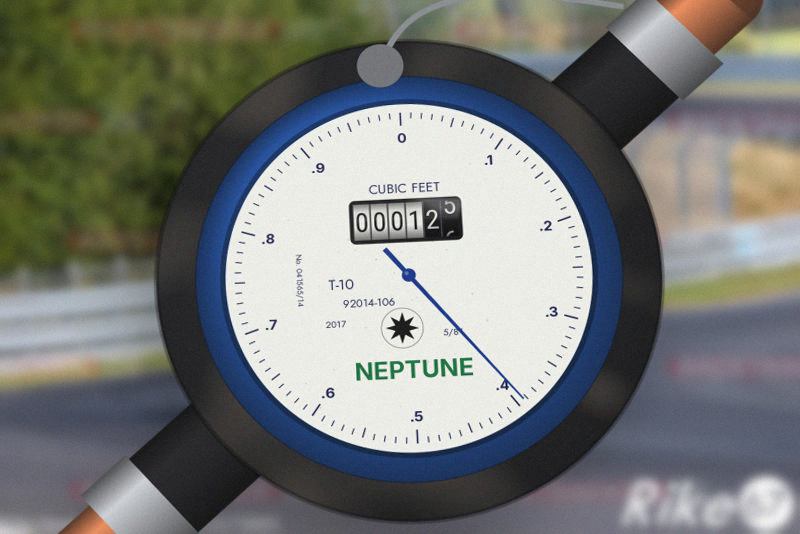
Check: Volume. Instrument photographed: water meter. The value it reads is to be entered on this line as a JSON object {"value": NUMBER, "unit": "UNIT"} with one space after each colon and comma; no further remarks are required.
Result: {"value": 125.39, "unit": "ft³"}
